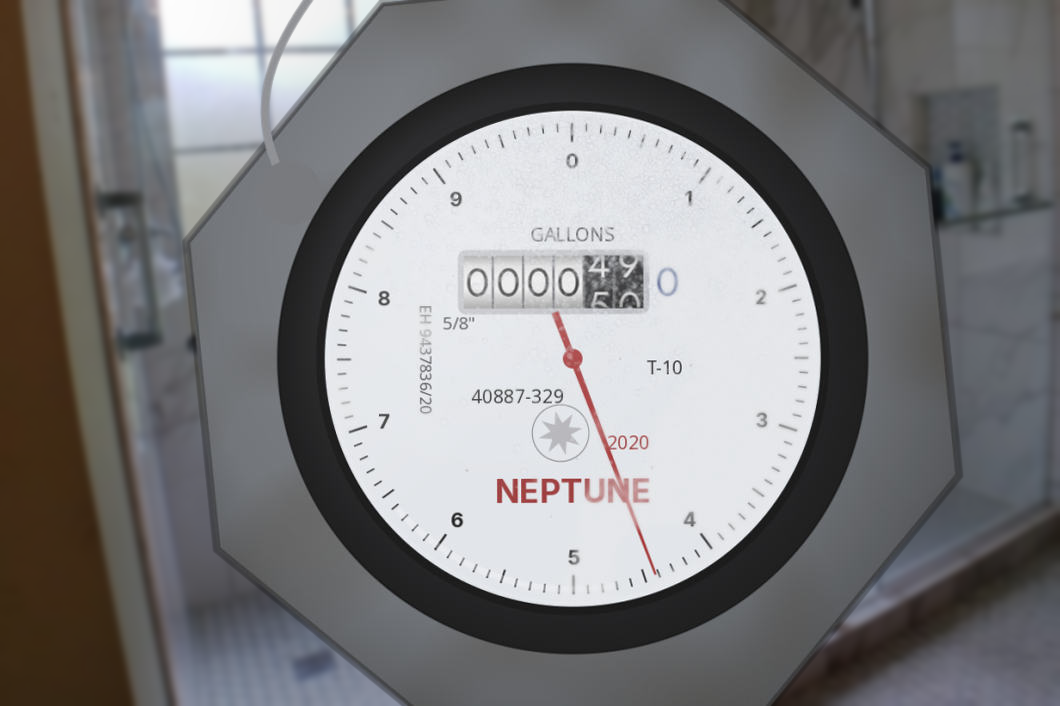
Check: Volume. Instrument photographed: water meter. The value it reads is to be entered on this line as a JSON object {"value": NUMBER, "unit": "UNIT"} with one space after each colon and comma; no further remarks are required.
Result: {"value": 494.4, "unit": "gal"}
